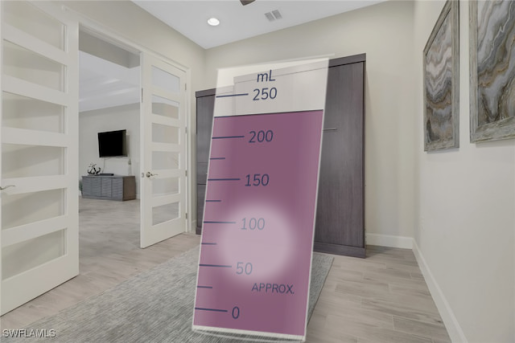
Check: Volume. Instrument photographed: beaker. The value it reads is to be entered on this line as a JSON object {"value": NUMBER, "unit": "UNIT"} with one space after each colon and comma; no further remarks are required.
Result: {"value": 225, "unit": "mL"}
